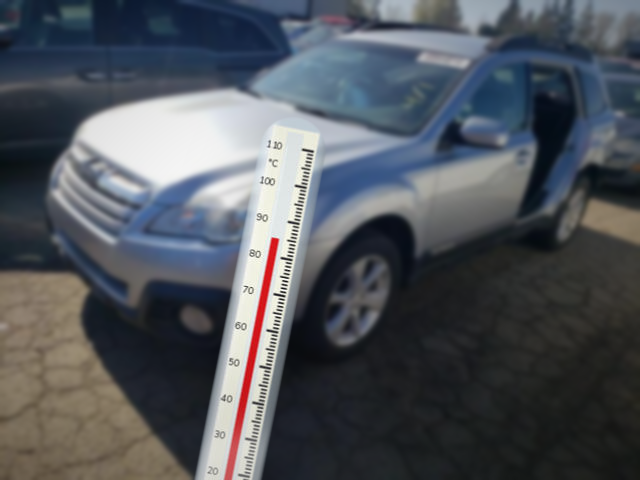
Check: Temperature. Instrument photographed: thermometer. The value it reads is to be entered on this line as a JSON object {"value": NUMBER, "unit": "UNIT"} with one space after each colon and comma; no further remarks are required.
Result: {"value": 85, "unit": "°C"}
